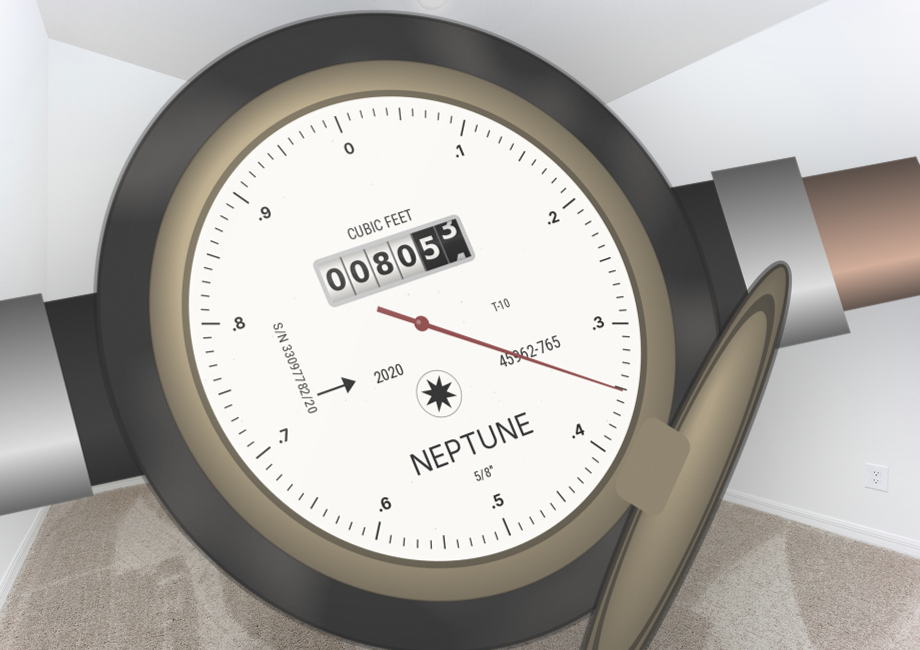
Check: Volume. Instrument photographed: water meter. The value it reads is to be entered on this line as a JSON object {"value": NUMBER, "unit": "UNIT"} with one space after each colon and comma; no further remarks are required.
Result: {"value": 8053.35, "unit": "ft³"}
